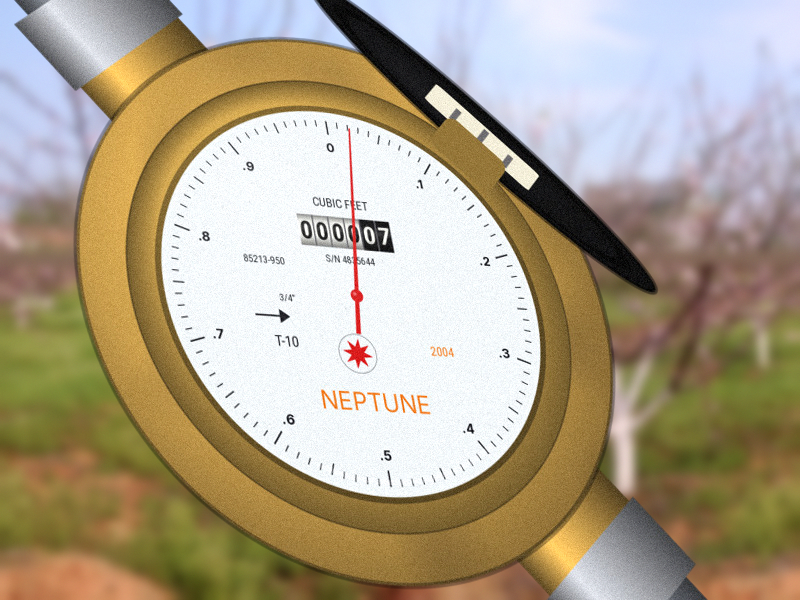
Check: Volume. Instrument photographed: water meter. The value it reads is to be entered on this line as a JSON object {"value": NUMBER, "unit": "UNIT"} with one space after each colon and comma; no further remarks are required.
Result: {"value": 7.02, "unit": "ft³"}
